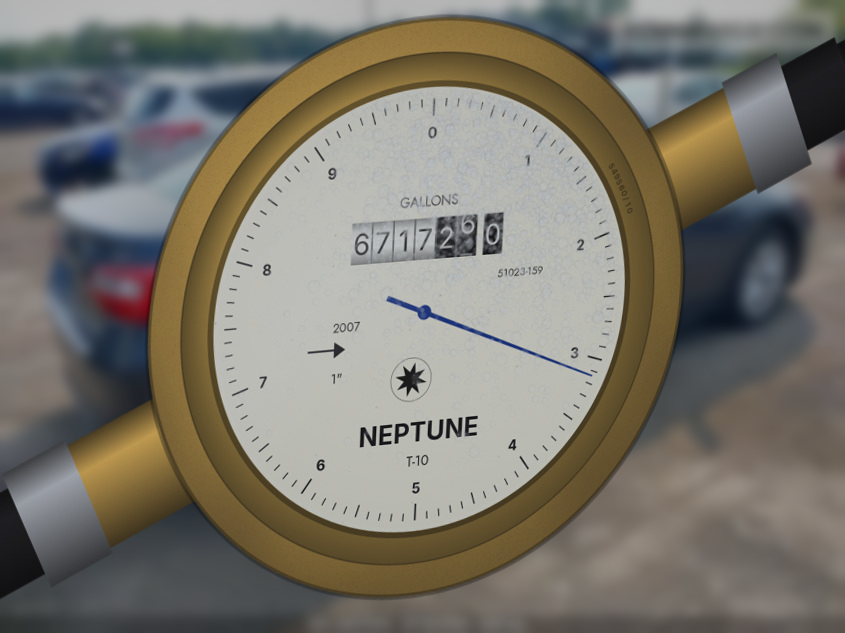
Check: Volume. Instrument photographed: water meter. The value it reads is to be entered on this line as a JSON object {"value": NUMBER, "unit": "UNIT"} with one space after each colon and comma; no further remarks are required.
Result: {"value": 6717263.1, "unit": "gal"}
